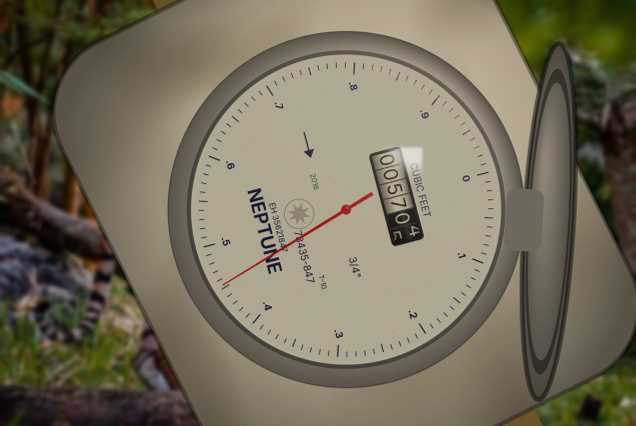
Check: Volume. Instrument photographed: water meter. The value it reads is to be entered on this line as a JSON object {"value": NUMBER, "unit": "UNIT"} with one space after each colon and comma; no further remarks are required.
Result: {"value": 5704.45, "unit": "ft³"}
